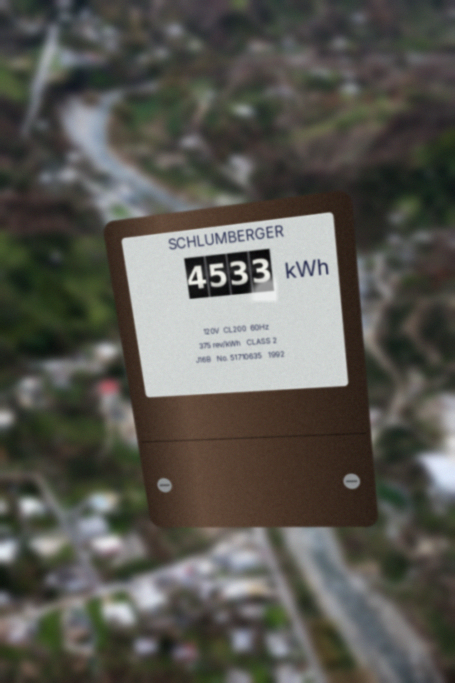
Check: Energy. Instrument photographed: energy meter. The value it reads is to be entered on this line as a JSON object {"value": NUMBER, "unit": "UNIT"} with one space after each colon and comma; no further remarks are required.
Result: {"value": 4533, "unit": "kWh"}
